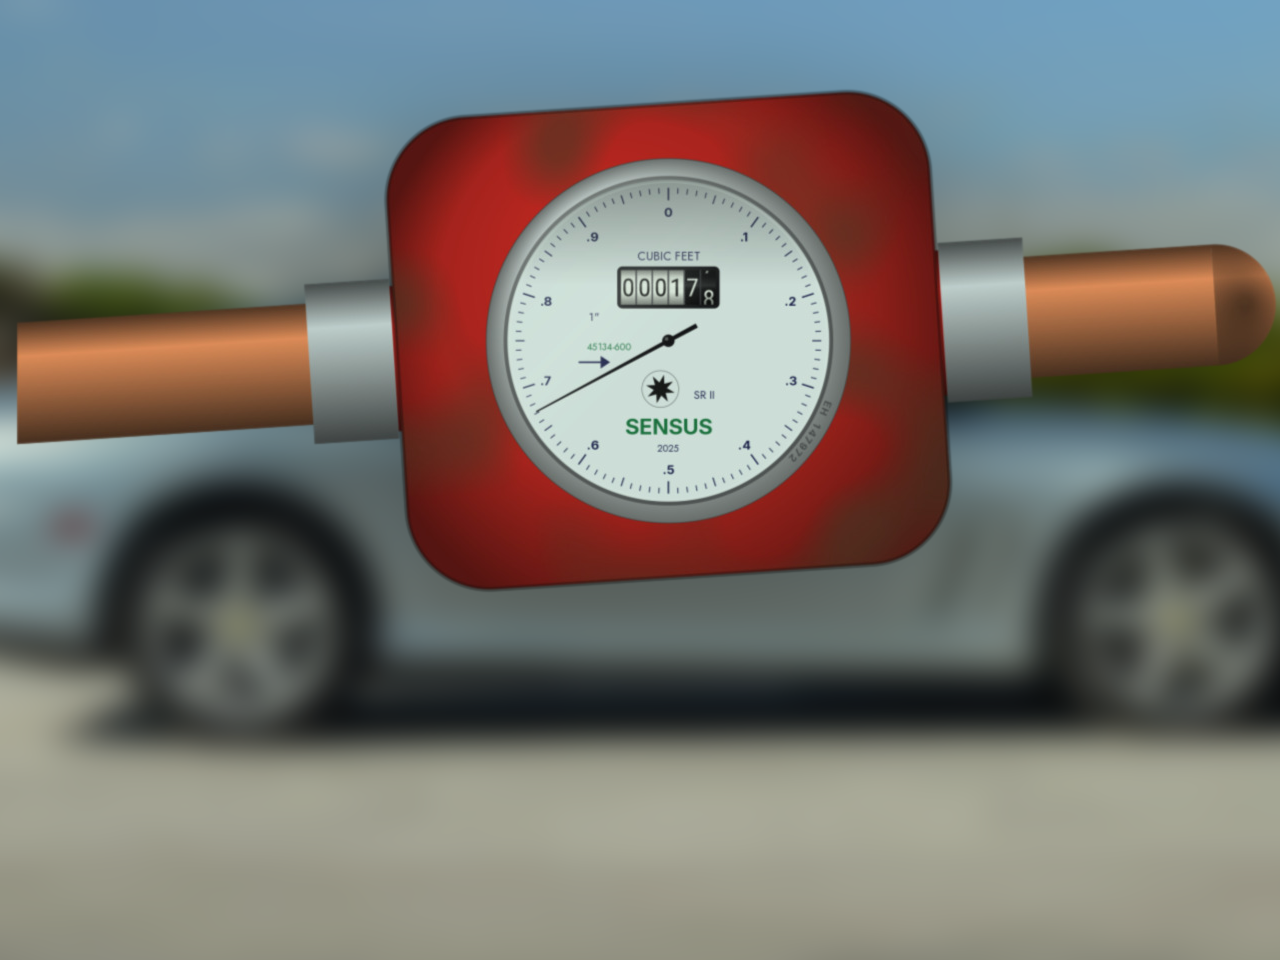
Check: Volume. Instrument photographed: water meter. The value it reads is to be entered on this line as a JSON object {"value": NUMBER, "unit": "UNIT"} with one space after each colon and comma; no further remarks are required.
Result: {"value": 177.67, "unit": "ft³"}
